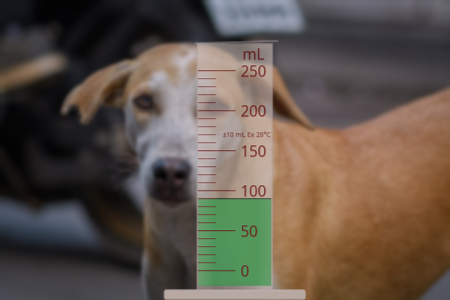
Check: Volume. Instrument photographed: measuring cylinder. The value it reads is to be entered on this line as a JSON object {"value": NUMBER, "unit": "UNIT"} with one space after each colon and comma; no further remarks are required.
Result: {"value": 90, "unit": "mL"}
